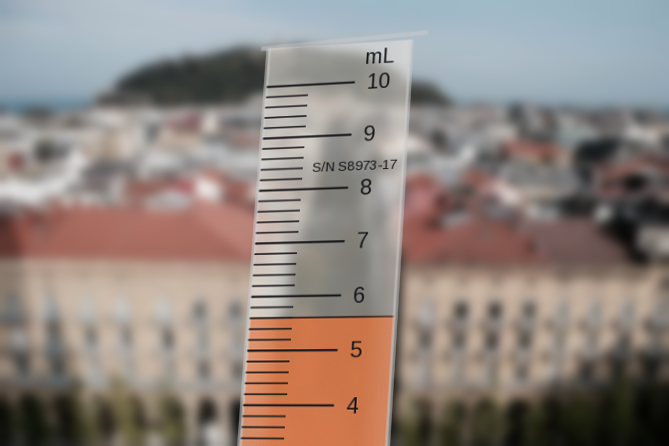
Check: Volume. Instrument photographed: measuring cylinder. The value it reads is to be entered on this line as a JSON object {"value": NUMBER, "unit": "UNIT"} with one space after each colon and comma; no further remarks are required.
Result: {"value": 5.6, "unit": "mL"}
